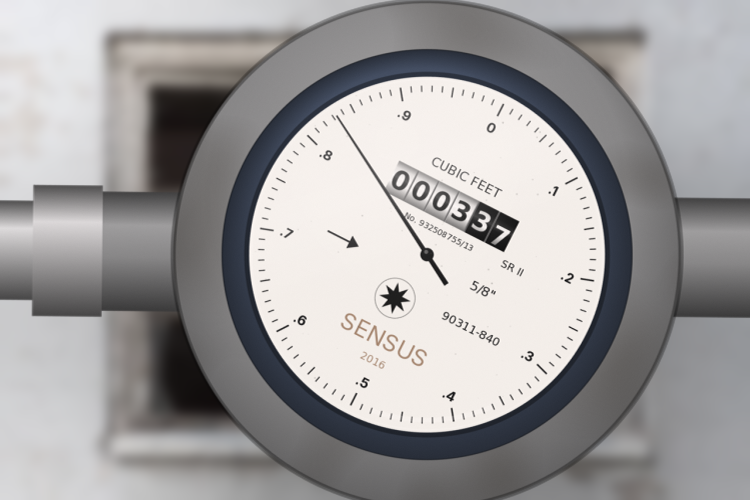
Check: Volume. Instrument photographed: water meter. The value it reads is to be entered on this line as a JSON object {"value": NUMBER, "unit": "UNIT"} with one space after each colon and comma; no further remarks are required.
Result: {"value": 336.83, "unit": "ft³"}
